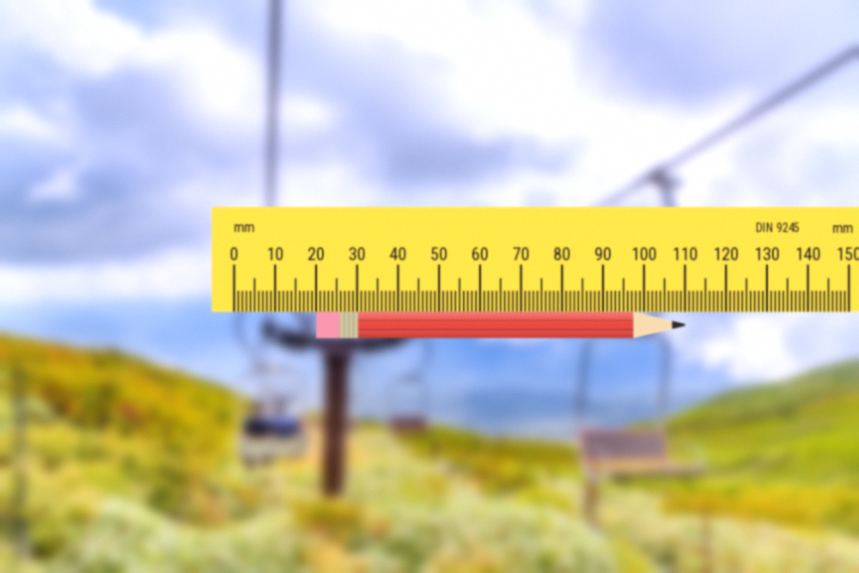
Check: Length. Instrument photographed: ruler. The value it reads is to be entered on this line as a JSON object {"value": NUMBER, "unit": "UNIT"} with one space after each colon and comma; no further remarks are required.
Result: {"value": 90, "unit": "mm"}
